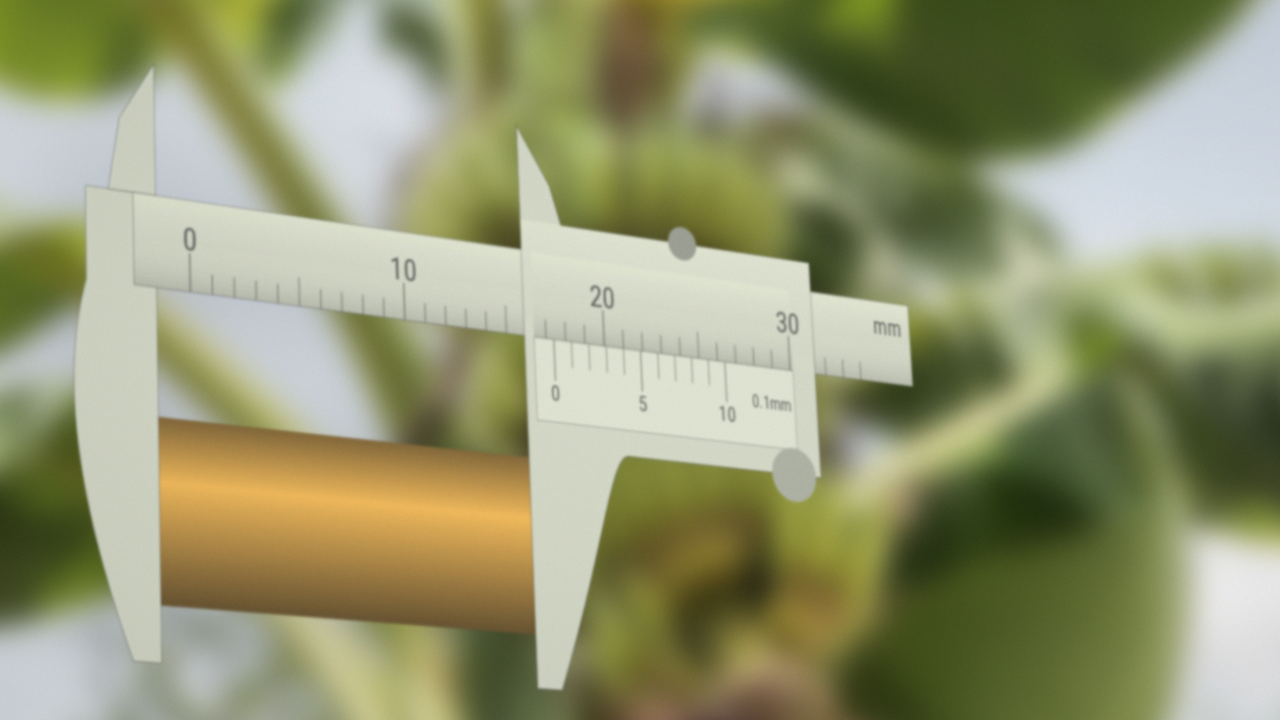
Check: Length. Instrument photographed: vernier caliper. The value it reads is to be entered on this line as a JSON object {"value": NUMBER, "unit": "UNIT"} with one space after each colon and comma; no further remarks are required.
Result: {"value": 17.4, "unit": "mm"}
